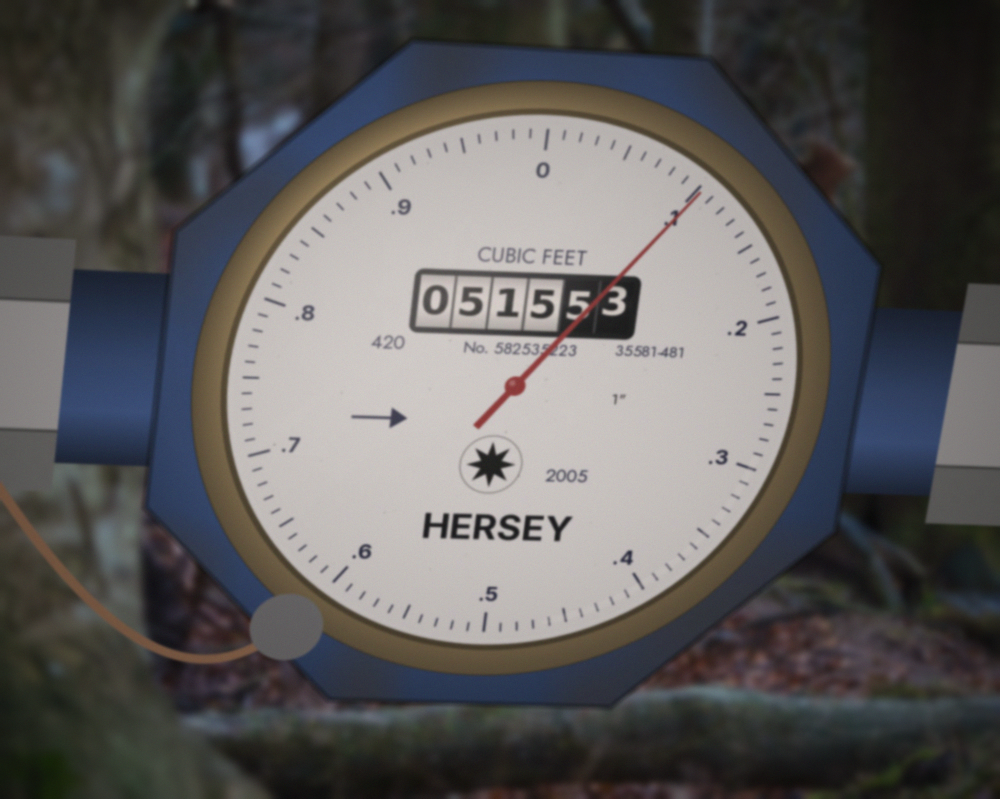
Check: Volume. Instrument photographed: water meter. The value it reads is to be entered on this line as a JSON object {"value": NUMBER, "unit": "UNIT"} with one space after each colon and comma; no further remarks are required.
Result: {"value": 51553.10, "unit": "ft³"}
